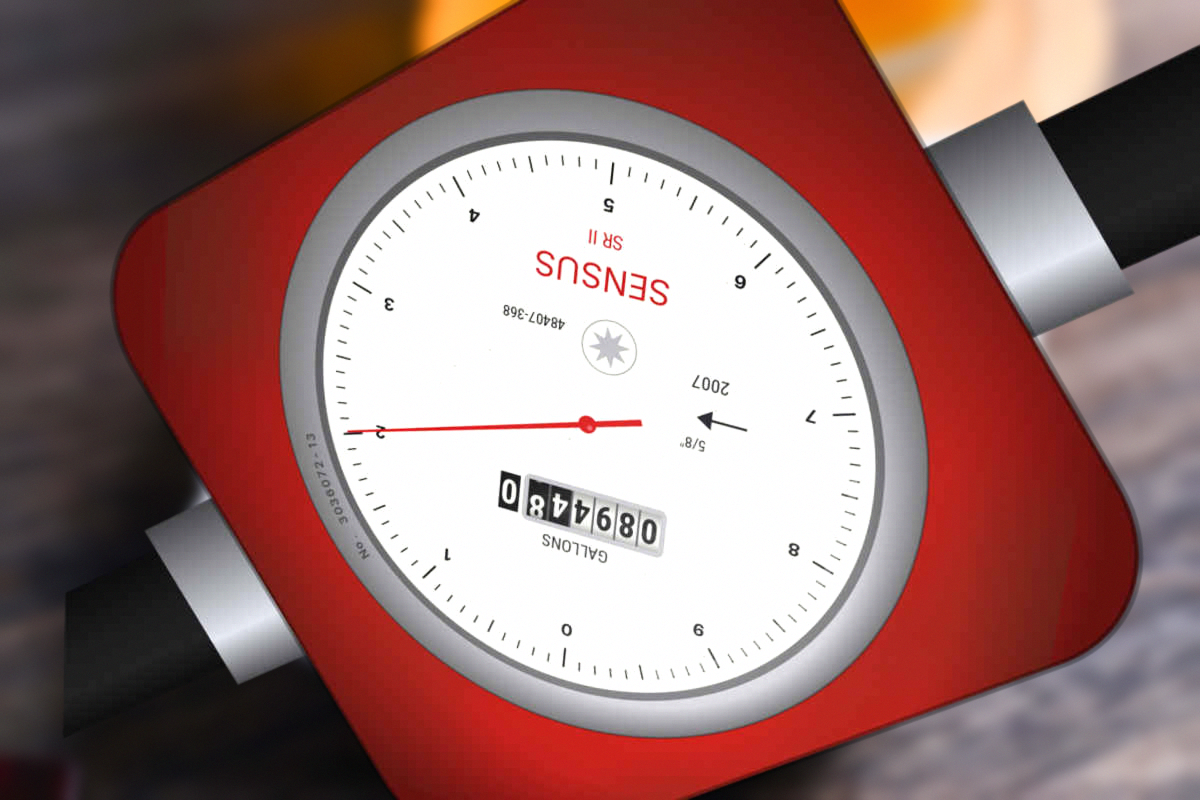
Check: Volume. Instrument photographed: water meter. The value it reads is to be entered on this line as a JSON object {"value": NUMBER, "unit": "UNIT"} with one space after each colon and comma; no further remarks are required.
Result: {"value": 894482.0, "unit": "gal"}
